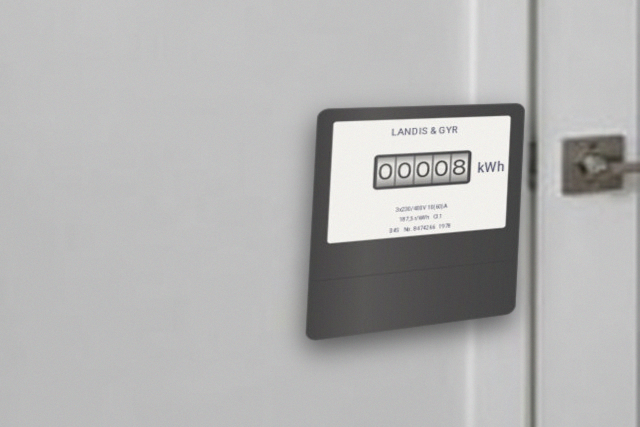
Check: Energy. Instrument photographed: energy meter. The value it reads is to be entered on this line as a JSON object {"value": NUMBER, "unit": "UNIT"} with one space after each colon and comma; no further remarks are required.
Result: {"value": 8, "unit": "kWh"}
